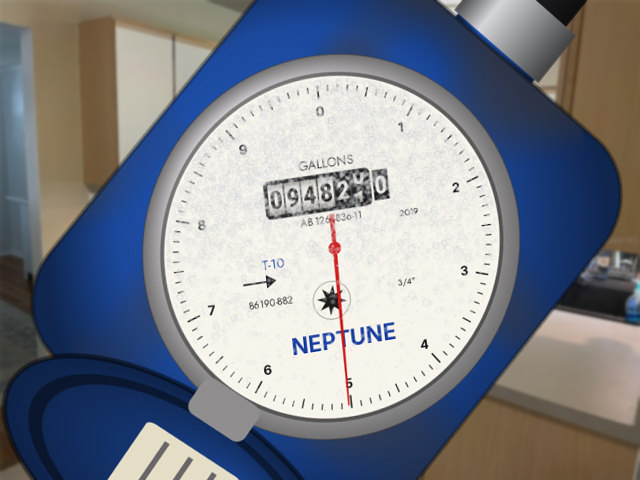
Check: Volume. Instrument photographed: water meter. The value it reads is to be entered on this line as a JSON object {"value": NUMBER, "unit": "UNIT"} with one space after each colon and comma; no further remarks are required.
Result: {"value": 948205.0, "unit": "gal"}
